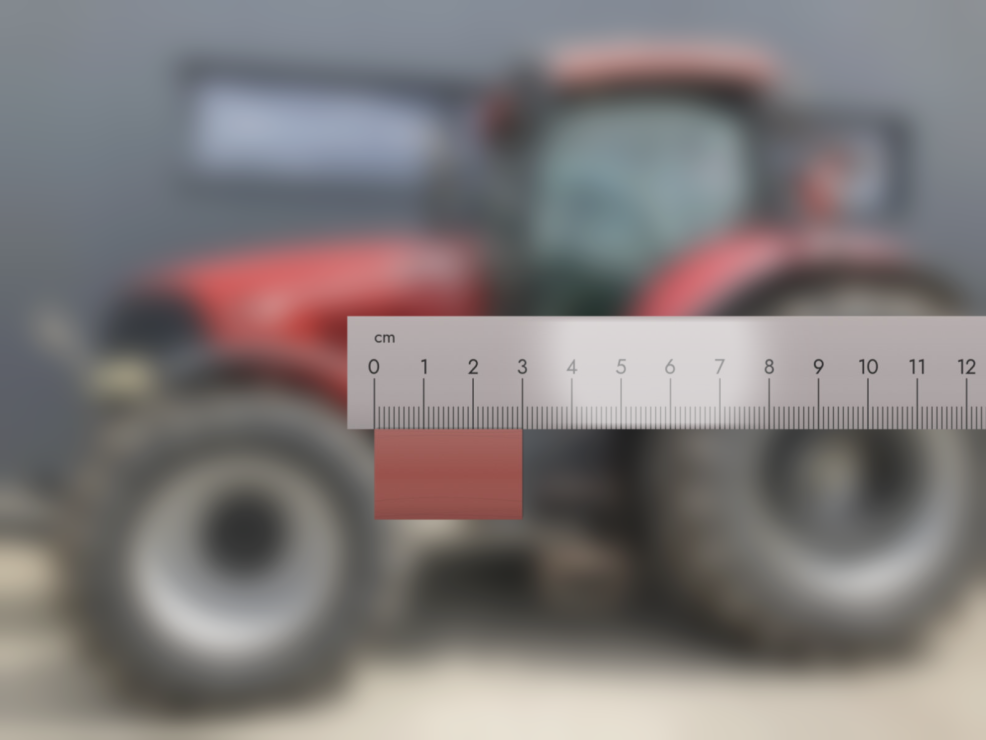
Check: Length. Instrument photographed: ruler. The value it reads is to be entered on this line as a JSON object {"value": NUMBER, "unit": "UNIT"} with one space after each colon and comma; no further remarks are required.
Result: {"value": 3, "unit": "cm"}
